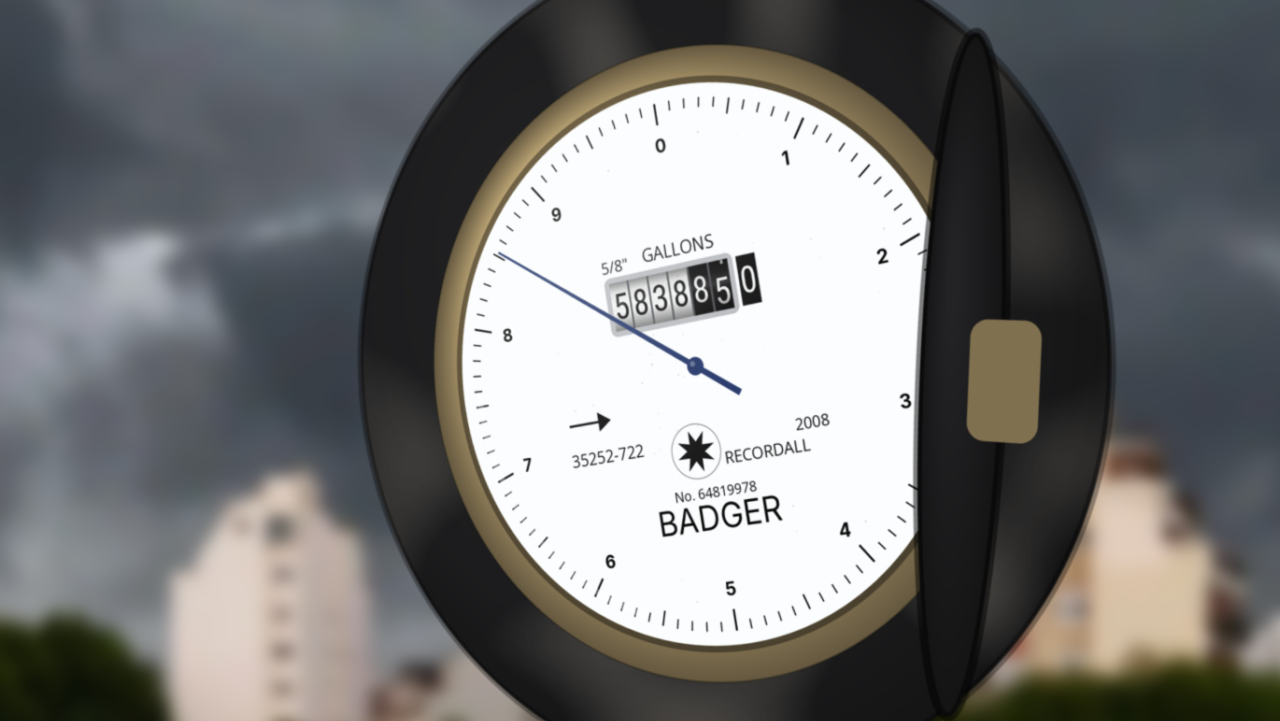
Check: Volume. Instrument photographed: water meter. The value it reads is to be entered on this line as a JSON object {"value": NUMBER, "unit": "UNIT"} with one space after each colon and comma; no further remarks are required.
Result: {"value": 5838848.5, "unit": "gal"}
